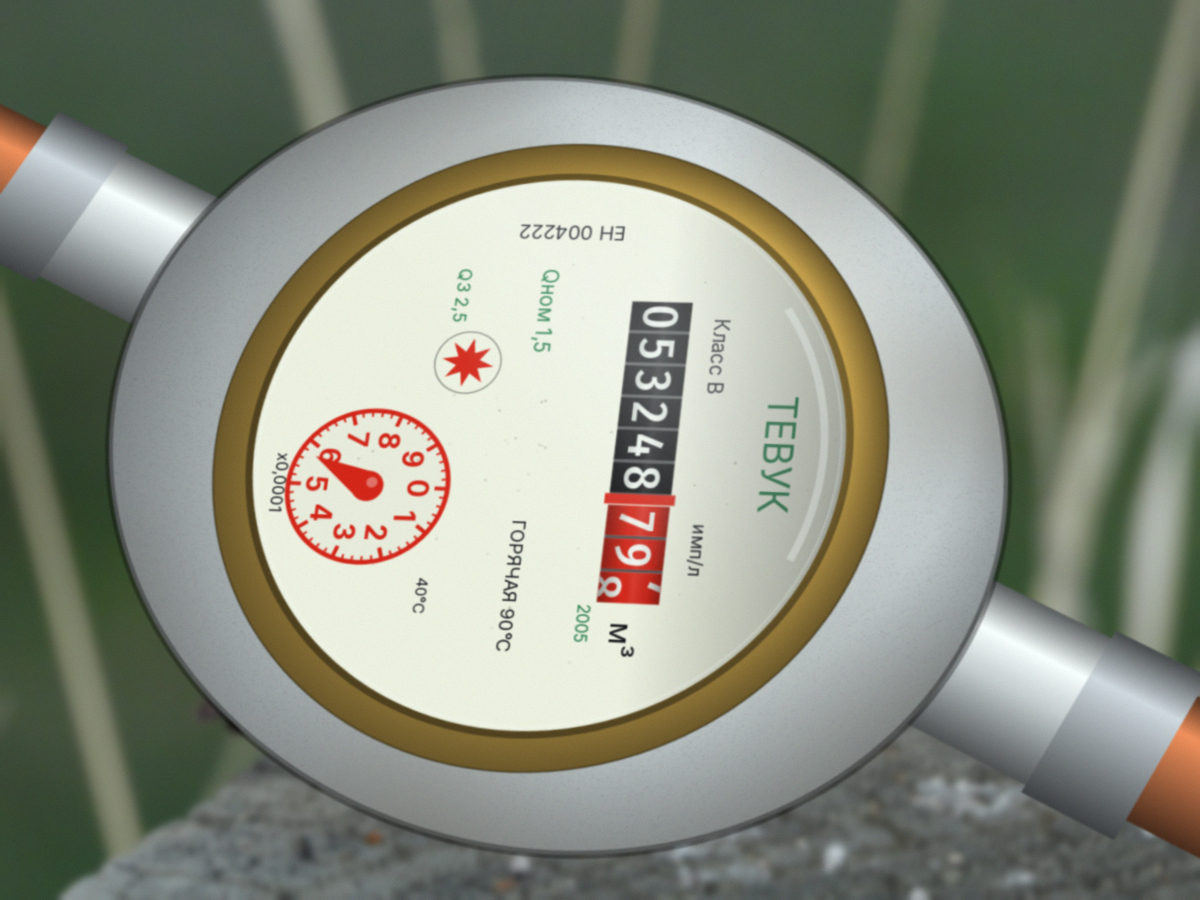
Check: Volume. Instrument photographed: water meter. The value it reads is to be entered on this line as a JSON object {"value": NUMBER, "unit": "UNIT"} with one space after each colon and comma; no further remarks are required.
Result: {"value": 53248.7975, "unit": "m³"}
